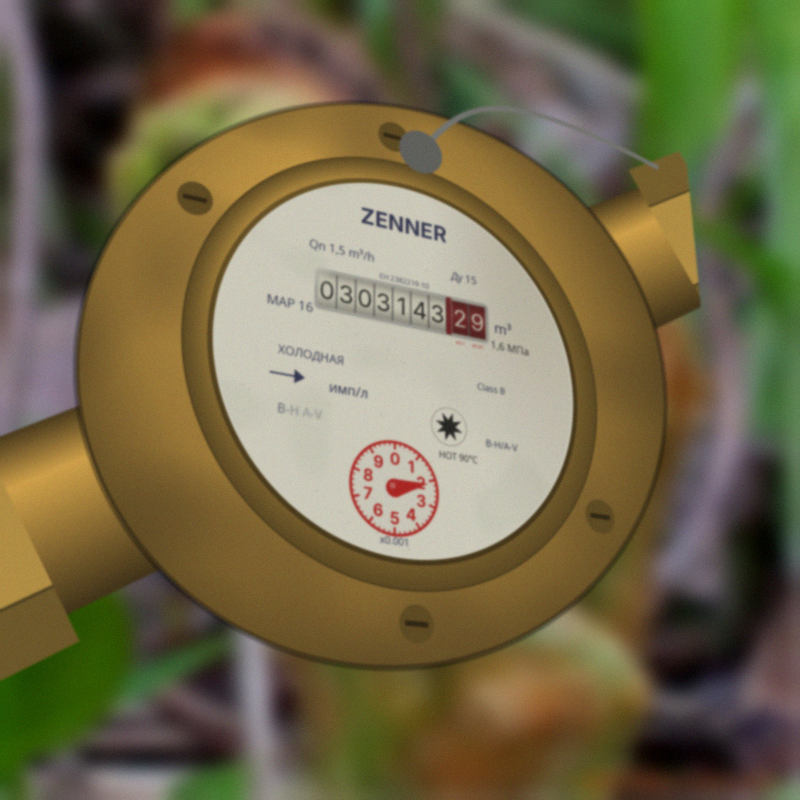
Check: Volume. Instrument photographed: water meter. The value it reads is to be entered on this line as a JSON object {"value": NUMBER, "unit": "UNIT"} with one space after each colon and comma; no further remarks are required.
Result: {"value": 303143.292, "unit": "m³"}
